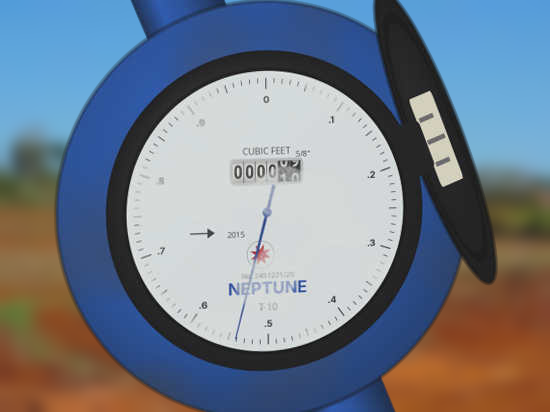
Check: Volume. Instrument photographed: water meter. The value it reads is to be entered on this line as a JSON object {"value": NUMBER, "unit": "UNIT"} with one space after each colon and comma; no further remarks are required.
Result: {"value": 9.54, "unit": "ft³"}
